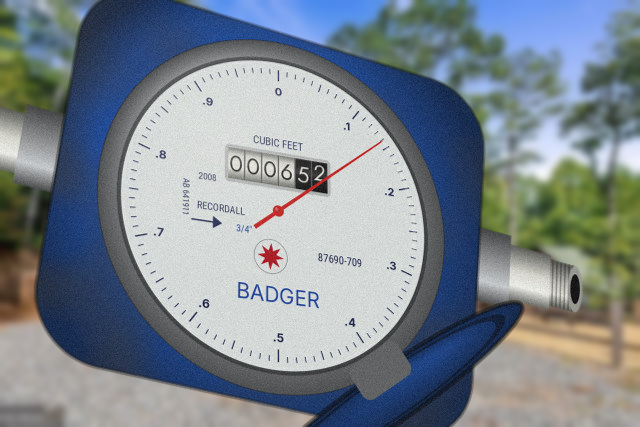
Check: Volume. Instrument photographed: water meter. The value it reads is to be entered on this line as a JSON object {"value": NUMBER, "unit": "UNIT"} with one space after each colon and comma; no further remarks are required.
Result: {"value": 652.14, "unit": "ft³"}
